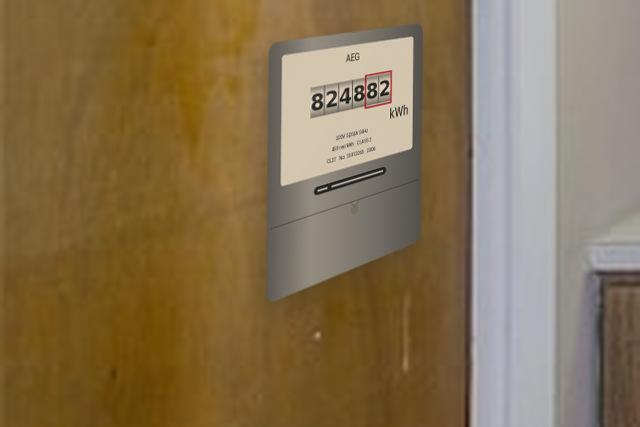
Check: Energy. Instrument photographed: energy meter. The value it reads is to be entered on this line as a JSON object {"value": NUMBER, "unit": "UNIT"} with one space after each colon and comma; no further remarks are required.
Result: {"value": 8248.82, "unit": "kWh"}
